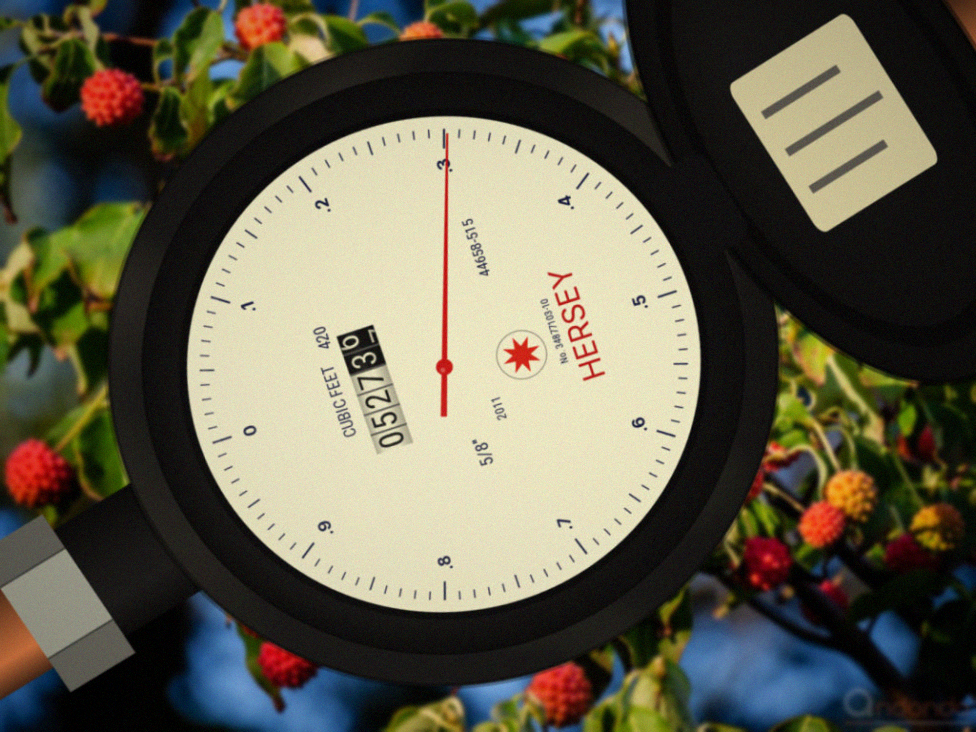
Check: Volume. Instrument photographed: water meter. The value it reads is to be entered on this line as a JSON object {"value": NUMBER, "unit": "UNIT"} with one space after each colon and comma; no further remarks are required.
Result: {"value": 52736.30, "unit": "ft³"}
